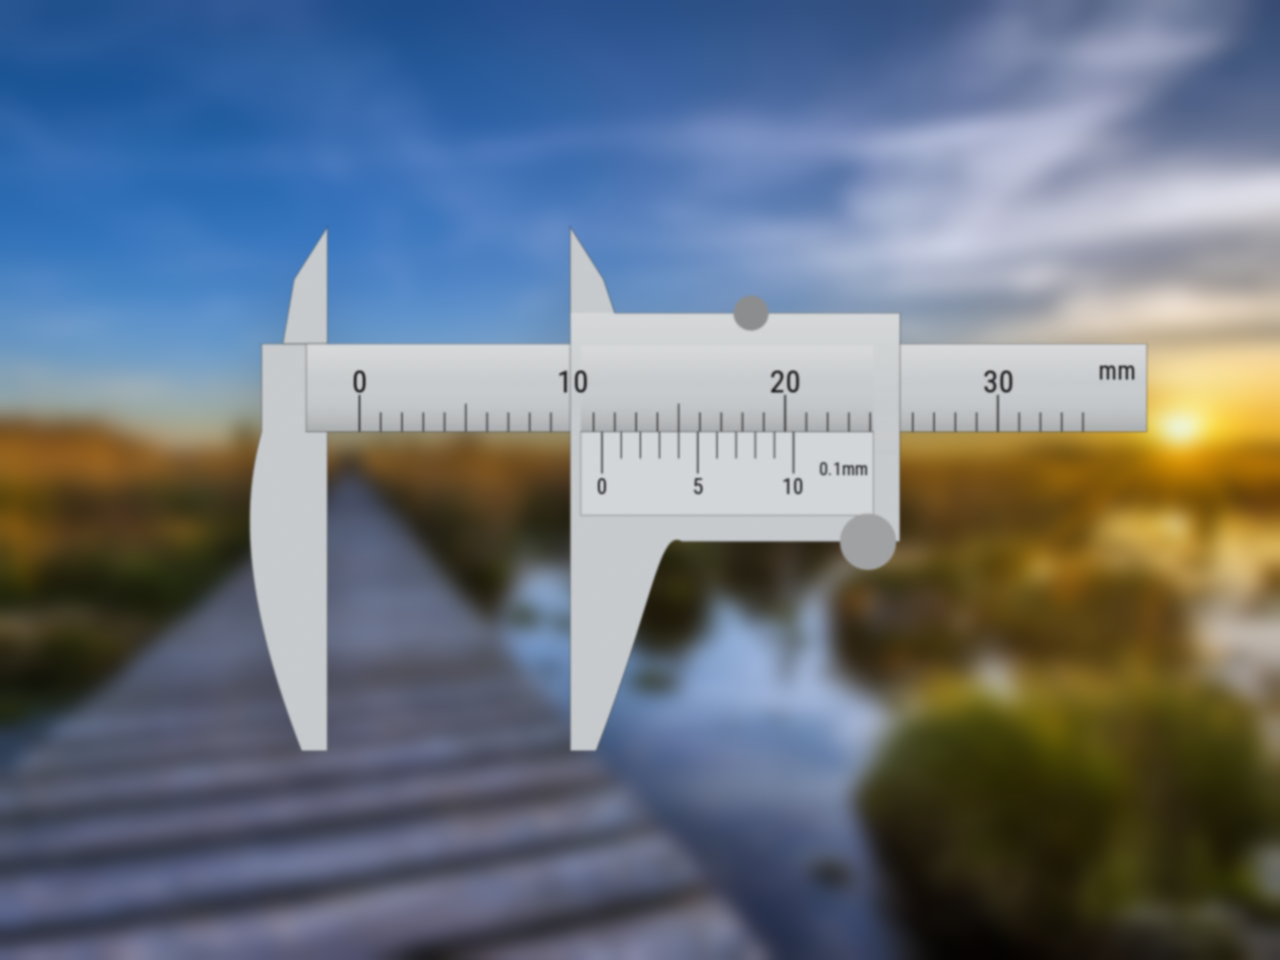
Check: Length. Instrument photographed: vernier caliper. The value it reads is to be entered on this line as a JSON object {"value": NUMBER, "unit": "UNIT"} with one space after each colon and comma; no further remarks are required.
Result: {"value": 11.4, "unit": "mm"}
